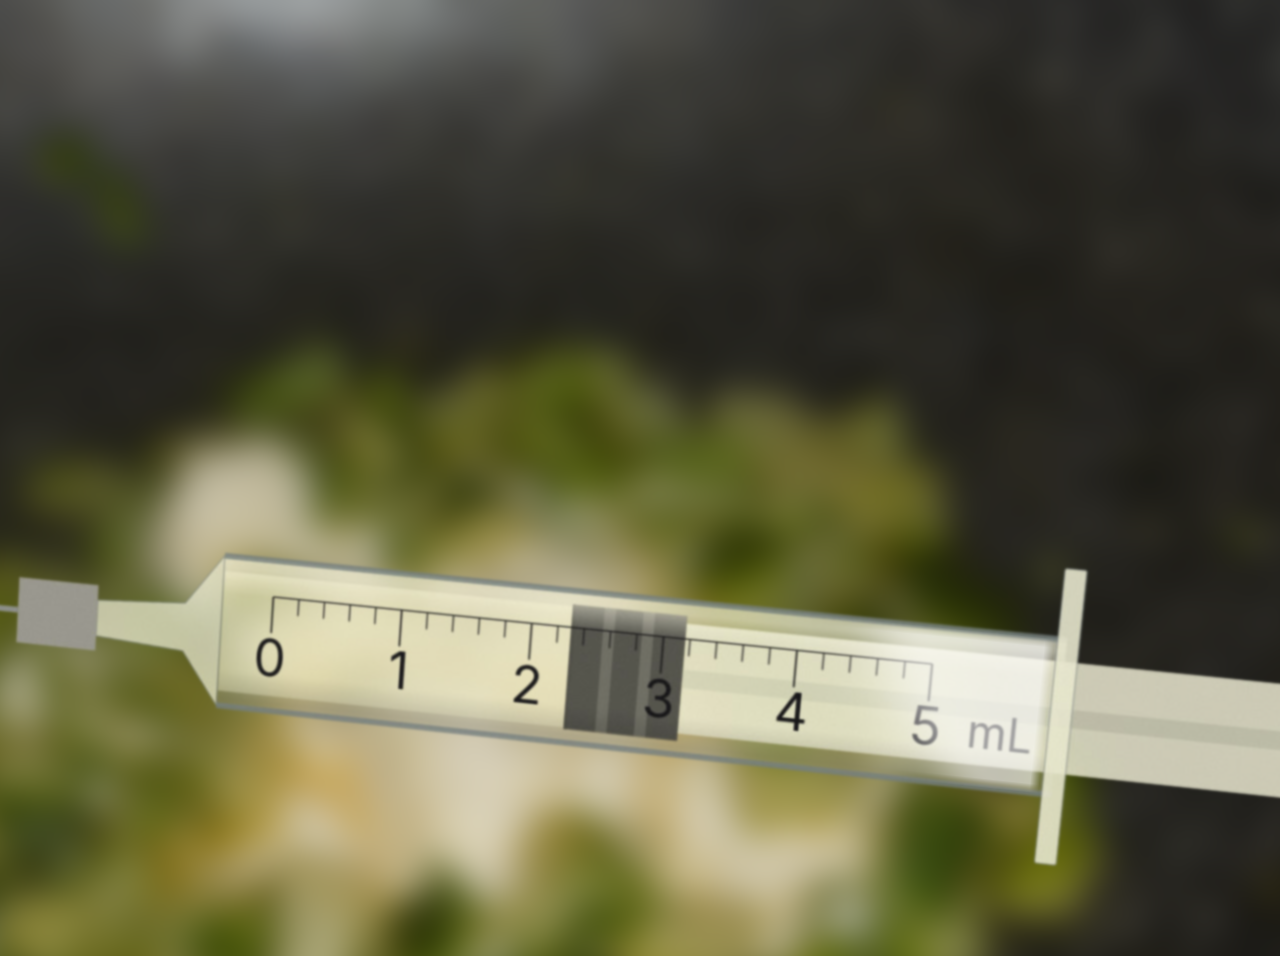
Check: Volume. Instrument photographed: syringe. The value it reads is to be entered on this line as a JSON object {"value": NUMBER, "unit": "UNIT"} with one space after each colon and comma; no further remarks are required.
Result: {"value": 2.3, "unit": "mL"}
